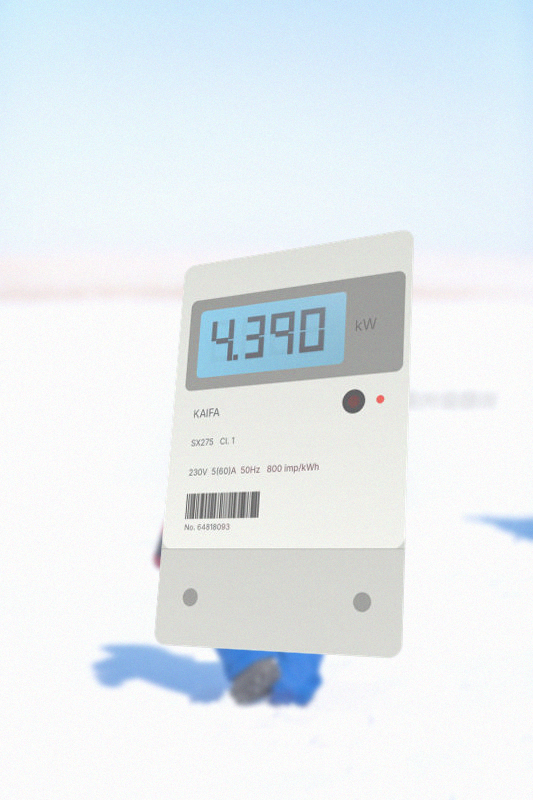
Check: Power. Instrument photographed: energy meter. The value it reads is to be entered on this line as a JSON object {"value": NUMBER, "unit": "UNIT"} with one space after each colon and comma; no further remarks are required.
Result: {"value": 4.390, "unit": "kW"}
